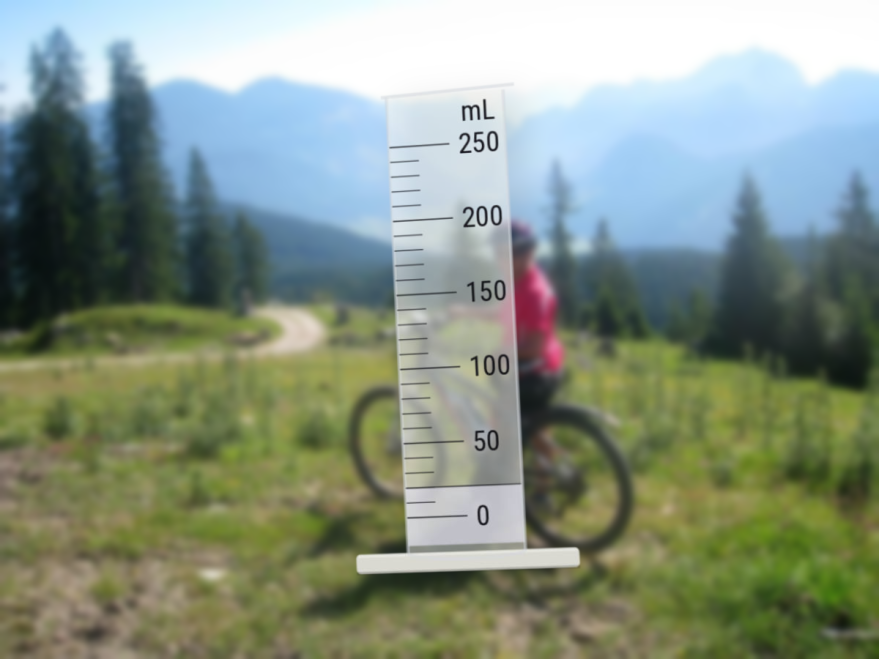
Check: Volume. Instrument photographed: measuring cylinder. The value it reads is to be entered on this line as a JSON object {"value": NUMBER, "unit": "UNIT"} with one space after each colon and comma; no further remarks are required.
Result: {"value": 20, "unit": "mL"}
